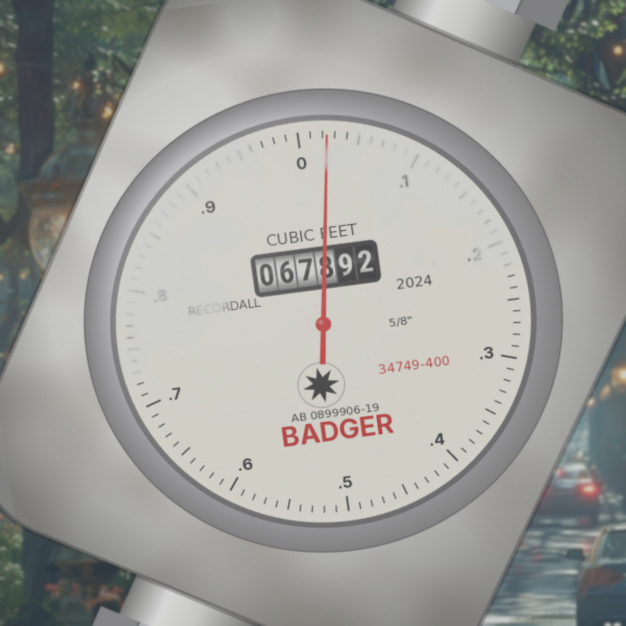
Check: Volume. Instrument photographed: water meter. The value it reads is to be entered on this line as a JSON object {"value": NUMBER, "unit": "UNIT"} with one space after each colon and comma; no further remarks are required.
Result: {"value": 67892.02, "unit": "ft³"}
